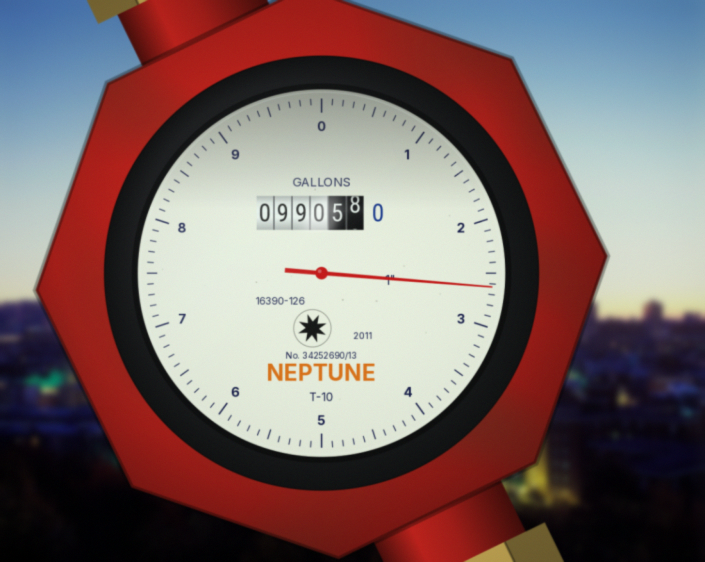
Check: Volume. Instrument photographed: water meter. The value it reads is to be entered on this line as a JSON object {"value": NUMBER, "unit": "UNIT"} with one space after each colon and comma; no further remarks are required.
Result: {"value": 990582.6, "unit": "gal"}
